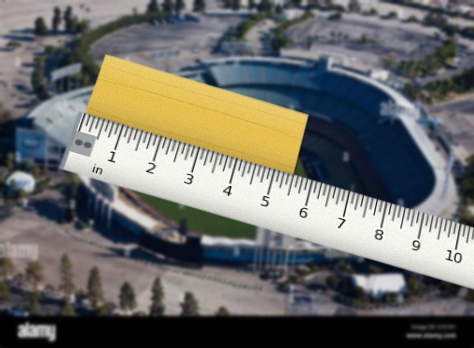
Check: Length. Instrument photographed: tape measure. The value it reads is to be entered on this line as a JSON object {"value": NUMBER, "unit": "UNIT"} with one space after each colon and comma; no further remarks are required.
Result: {"value": 5.5, "unit": "in"}
